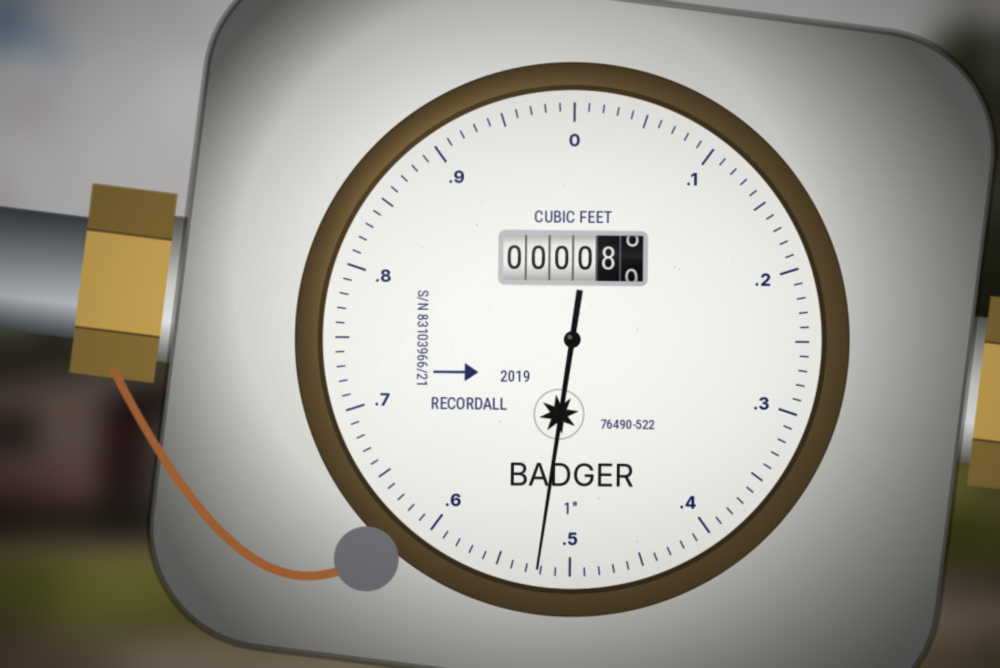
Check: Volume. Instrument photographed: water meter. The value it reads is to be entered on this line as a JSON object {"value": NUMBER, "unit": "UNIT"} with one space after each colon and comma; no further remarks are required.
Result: {"value": 88.52, "unit": "ft³"}
